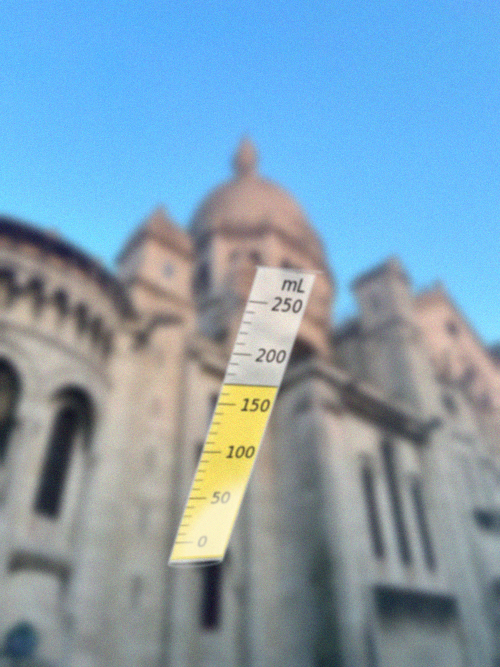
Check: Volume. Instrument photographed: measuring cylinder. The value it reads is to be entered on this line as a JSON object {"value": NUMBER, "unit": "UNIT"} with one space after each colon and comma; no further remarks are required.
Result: {"value": 170, "unit": "mL"}
